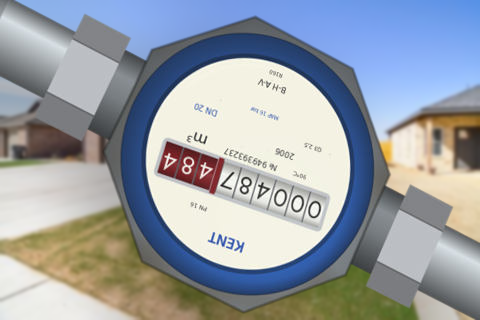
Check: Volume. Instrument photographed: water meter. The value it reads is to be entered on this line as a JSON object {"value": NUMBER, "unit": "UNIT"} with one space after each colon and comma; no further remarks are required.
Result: {"value": 487.484, "unit": "m³"}
